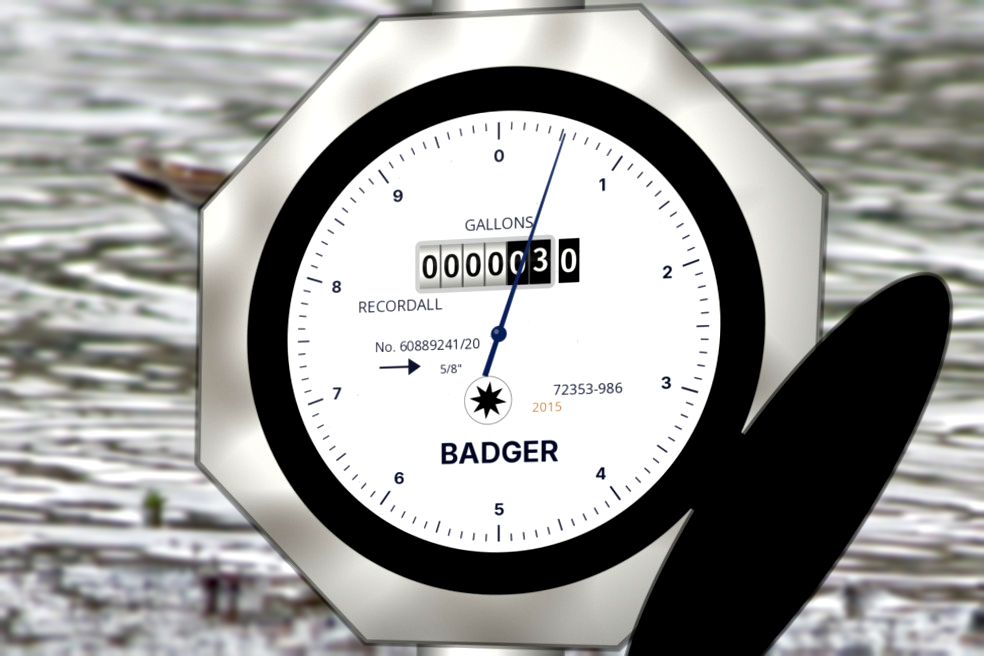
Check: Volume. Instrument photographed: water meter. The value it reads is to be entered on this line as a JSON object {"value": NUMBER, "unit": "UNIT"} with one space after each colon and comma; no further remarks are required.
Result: {"value": 30.5, "unit": "gal"}
